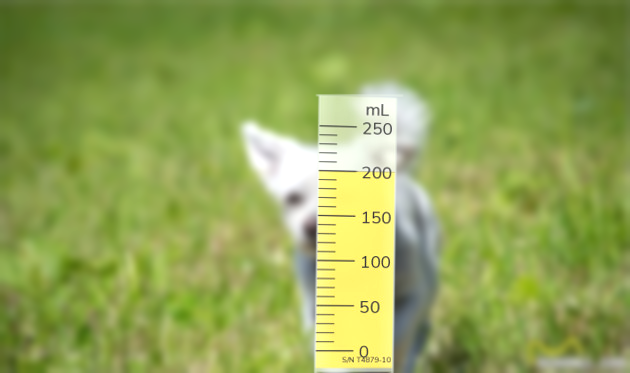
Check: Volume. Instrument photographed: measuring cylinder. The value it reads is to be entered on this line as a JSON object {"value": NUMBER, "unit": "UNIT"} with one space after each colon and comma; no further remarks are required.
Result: {"value": 200, "unit": "mL"}
